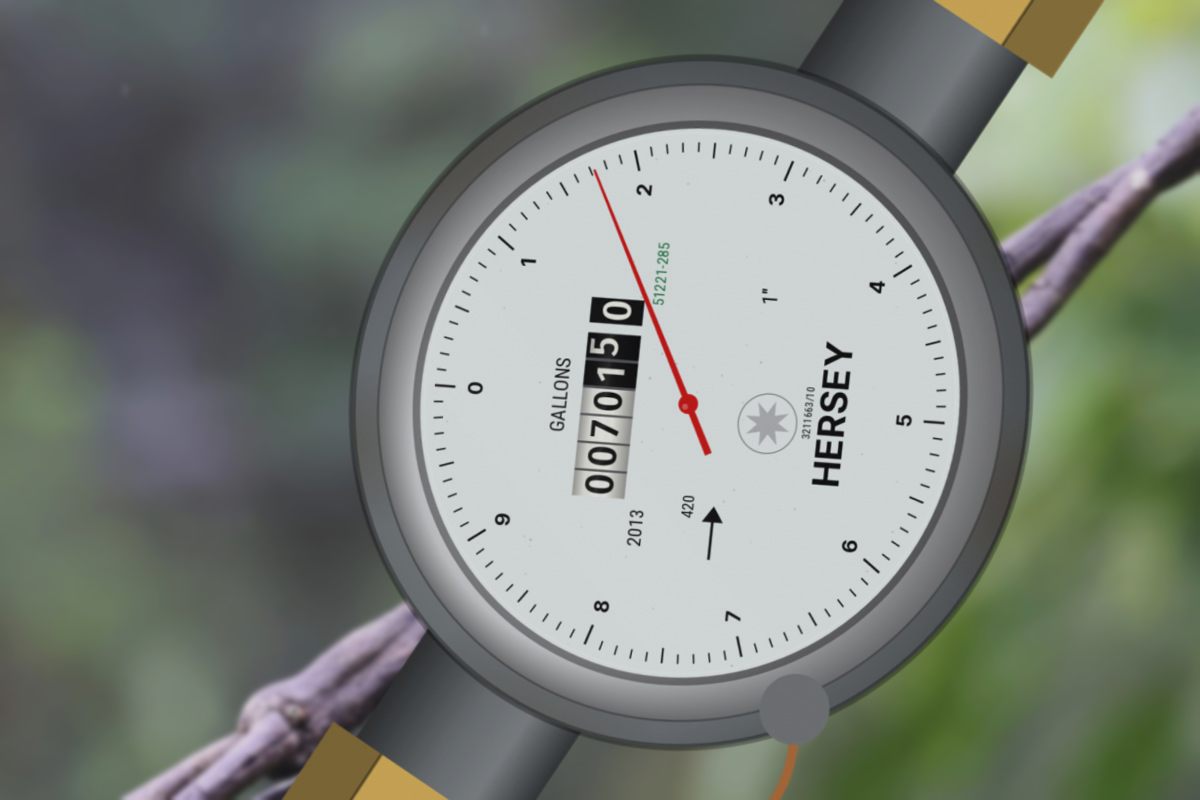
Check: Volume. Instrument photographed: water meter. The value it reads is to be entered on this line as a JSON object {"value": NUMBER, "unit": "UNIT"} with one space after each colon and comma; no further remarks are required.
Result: {"value": 70151.7, "unit": "gal"}
